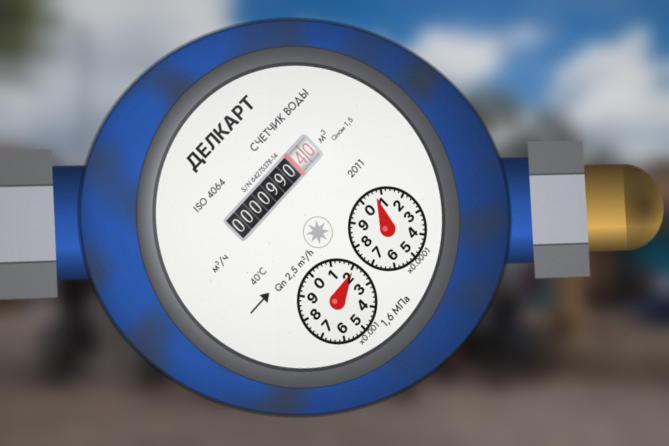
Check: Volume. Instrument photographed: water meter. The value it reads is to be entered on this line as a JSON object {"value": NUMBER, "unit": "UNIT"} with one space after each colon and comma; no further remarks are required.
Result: {"value": 990.4020, "unit": "m³"}
